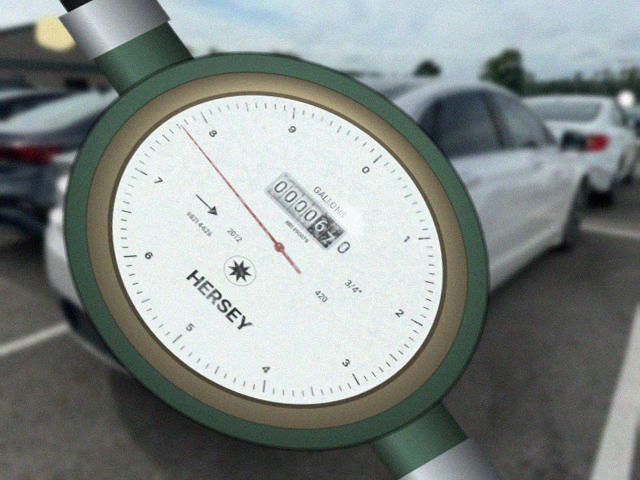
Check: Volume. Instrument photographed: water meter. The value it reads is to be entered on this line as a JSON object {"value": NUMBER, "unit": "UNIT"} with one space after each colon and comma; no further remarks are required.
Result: {"value": 667.7, "unit": "gal"}
